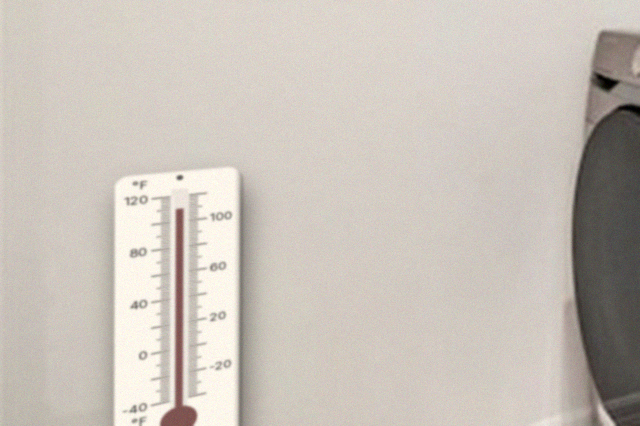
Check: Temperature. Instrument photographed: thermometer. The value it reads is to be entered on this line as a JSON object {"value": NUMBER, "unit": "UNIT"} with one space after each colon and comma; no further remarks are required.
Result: {"value": 110, "unit": "°F"}
